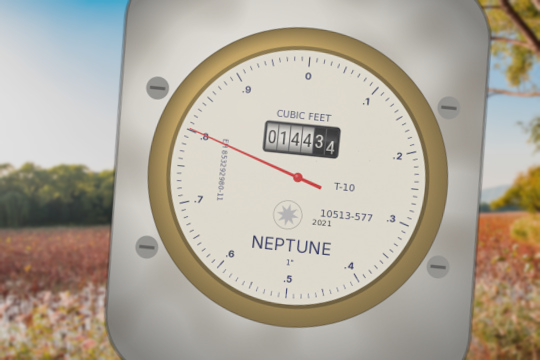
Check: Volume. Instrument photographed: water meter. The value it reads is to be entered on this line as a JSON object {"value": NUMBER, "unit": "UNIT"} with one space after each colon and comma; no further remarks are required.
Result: {"value": 14433.80, "unit": "ft³"}
